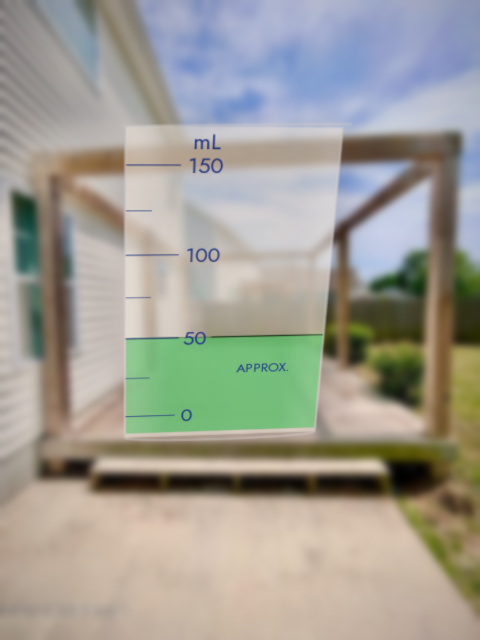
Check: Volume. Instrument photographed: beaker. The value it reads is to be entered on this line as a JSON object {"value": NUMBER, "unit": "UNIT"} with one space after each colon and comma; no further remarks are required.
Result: {"value": 50, "unit": "mL"}
